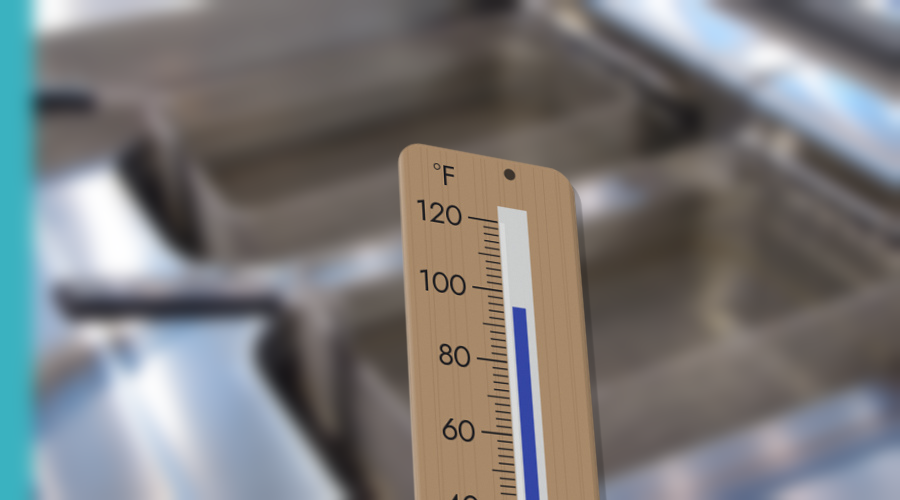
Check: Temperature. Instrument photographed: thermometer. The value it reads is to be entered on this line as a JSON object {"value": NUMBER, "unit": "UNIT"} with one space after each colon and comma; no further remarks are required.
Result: {"value": 96, "unit": "°F"}
